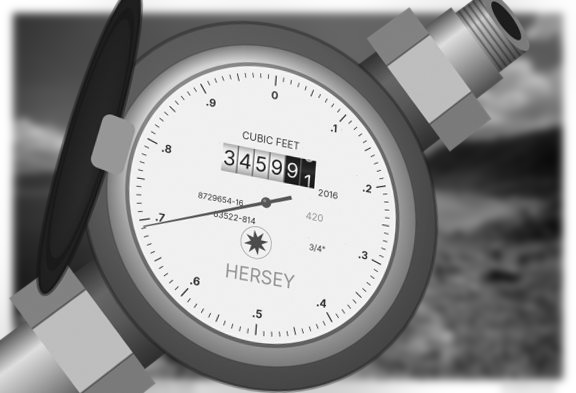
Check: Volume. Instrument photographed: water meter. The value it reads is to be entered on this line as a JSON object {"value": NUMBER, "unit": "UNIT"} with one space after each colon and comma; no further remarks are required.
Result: {"value": 345990.69, "unit": "ft³"}
